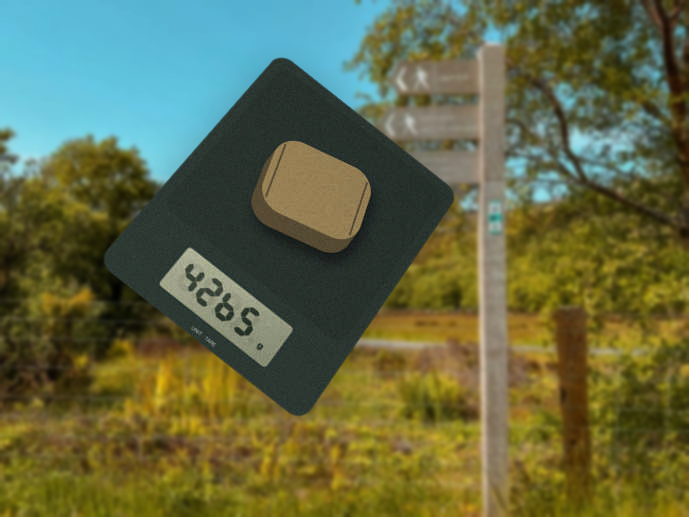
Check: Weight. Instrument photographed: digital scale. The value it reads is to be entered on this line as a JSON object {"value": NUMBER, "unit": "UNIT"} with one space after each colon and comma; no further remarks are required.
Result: {"value": 4265, "unit": "g"}
